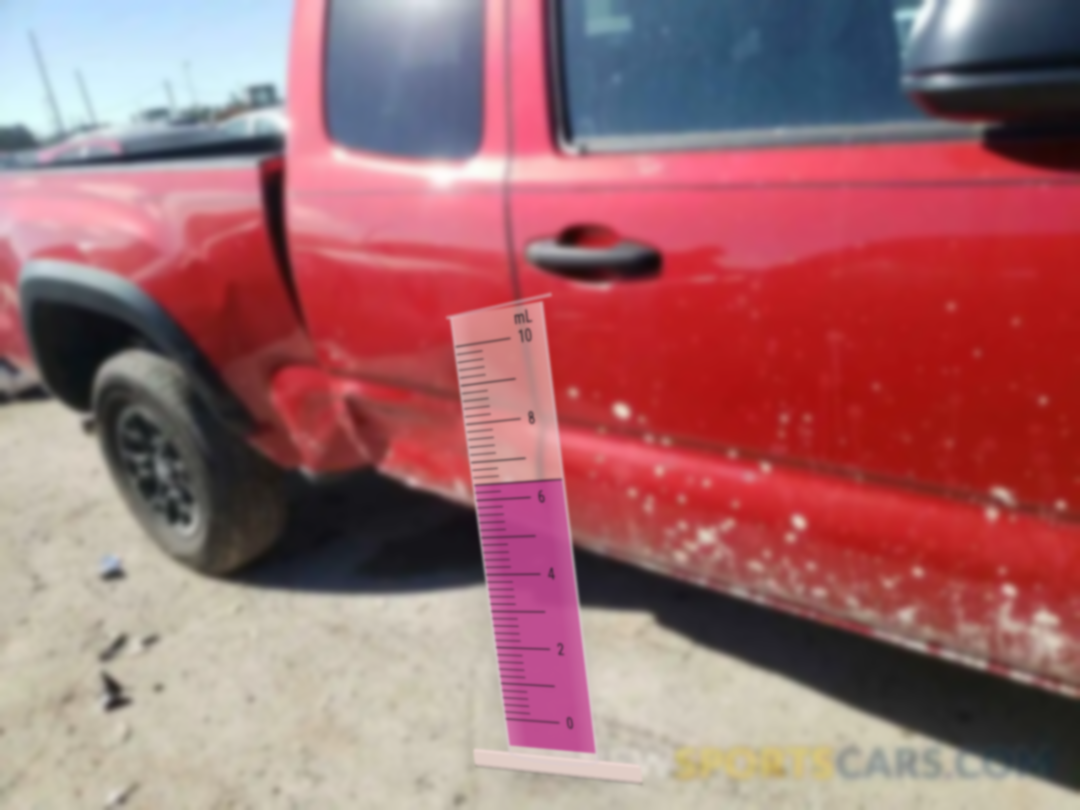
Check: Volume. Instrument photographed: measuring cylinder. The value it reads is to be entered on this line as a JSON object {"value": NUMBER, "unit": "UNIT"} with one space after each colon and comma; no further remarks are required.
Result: {"value": 6.4, "unit": "mL"}
